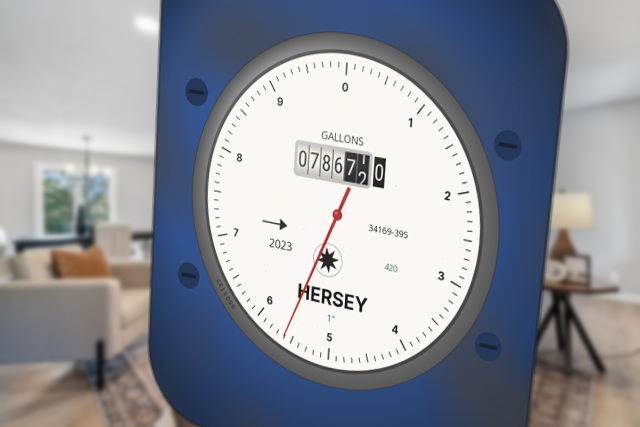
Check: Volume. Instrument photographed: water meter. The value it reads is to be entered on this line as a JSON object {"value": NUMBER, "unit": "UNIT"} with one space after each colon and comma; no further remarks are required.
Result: {"value": 786715.6, "unit": "gal"}
